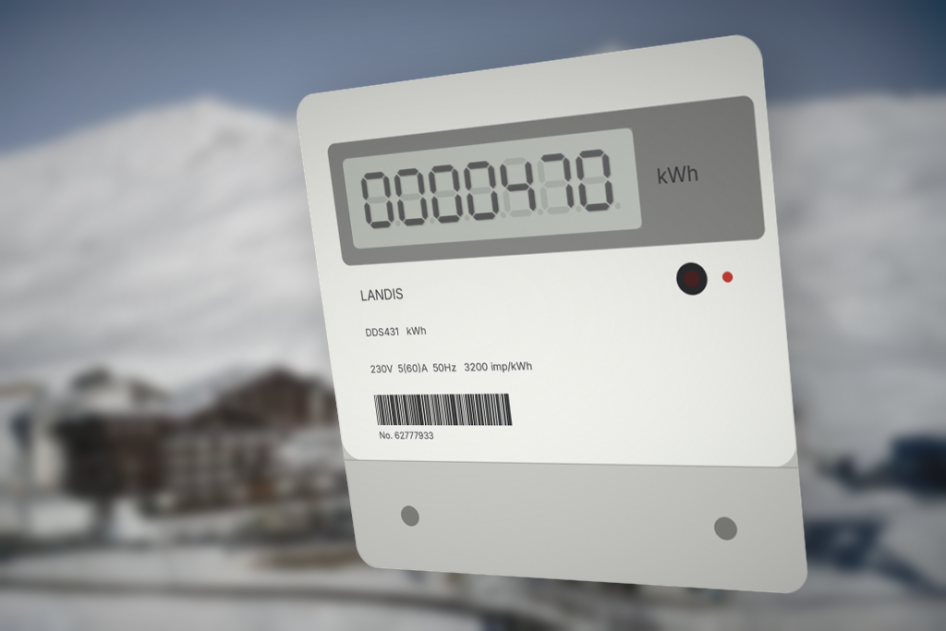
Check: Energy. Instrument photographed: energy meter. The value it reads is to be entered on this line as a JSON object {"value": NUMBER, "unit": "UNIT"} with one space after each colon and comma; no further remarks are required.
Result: {"value": 470, "unit": "kWh"}
